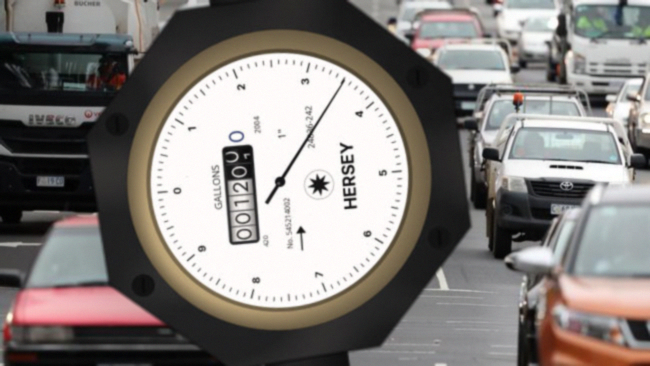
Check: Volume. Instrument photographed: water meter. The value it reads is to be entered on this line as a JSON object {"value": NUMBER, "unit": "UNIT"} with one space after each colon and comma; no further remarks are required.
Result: {"value": 12003.5, "unit": "gal"}
